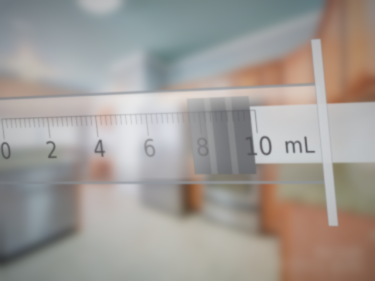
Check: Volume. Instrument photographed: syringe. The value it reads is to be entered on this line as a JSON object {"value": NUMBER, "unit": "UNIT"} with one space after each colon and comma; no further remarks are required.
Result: {"value": 7.6, "unit": "mL"}
